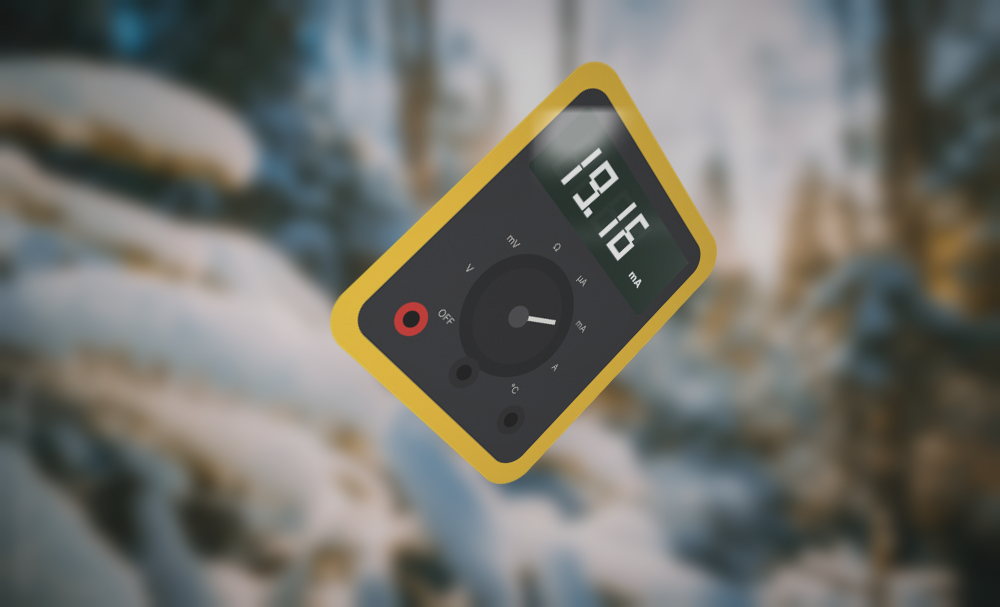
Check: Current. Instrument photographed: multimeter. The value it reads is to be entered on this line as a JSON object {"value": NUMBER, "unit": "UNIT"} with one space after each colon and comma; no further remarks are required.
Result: {"value": 19.16, "unit": "mA"}
